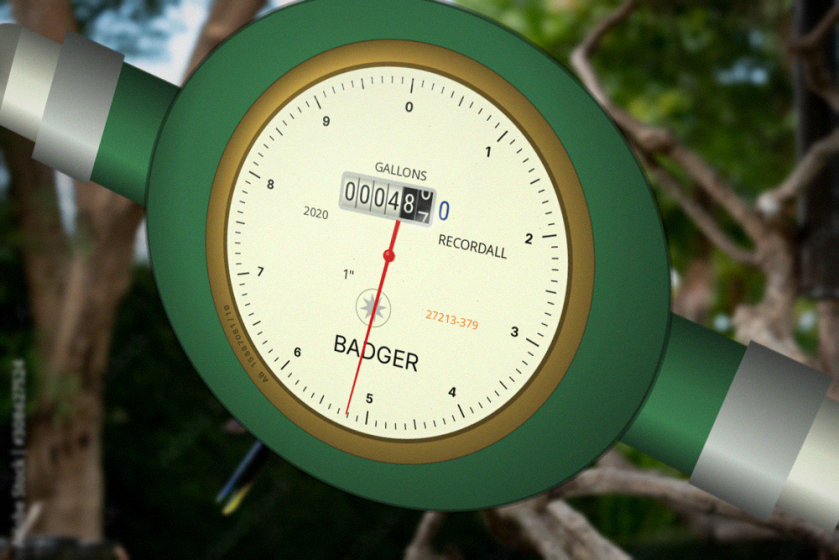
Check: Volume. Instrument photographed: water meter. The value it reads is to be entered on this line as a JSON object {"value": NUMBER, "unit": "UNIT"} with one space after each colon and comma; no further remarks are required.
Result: {"value": 4865.2, "unit": "gal"}
